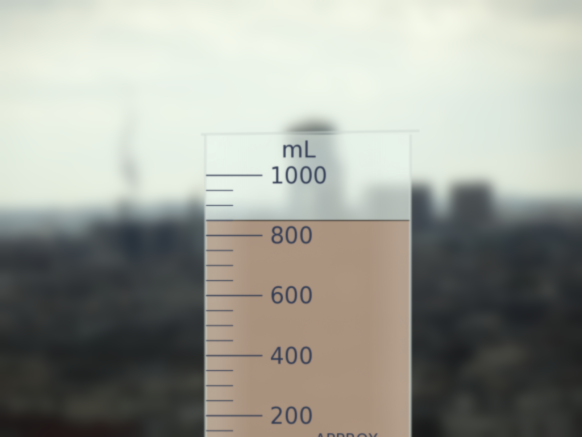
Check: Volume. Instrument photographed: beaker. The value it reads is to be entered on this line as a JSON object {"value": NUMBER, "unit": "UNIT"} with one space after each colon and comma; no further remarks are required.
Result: {"value": 850, "unit": "mL"}
